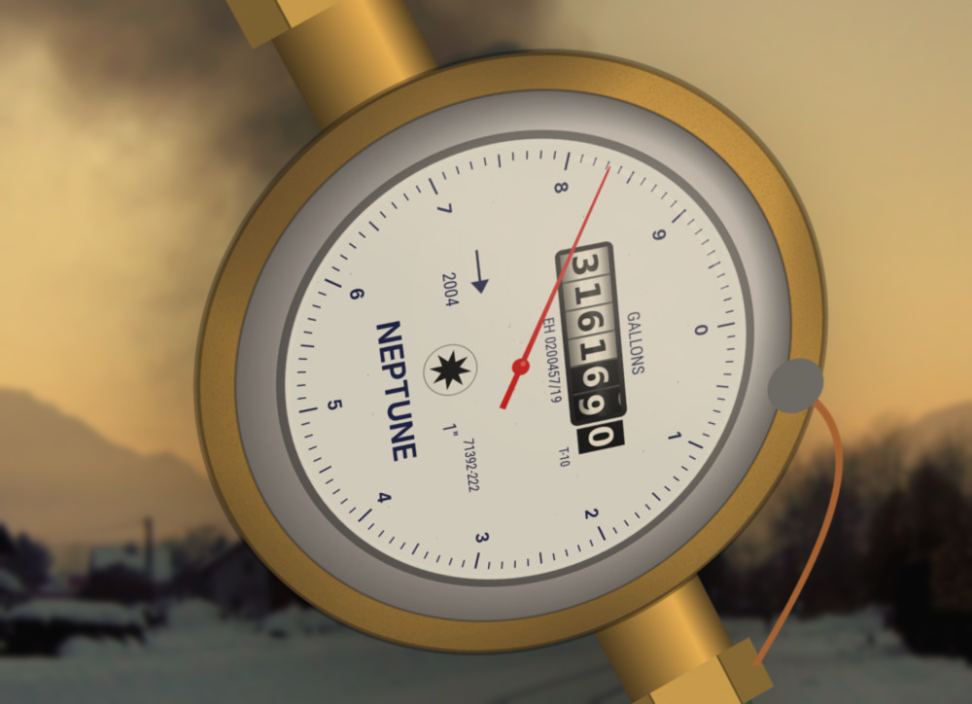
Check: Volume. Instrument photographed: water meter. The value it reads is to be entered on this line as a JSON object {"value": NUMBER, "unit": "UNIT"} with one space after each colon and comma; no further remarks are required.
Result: {"value": 3161688.3, "unit": "gal"}
